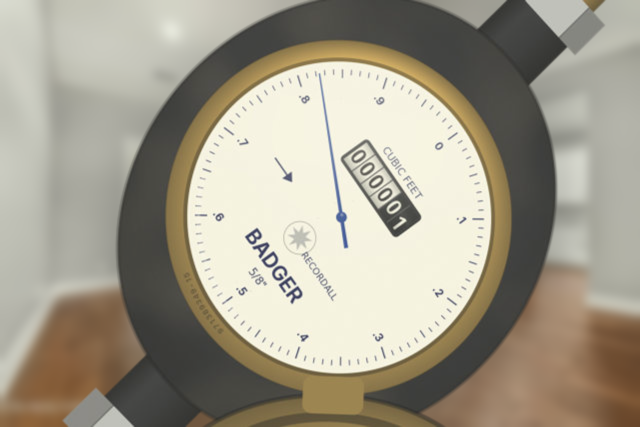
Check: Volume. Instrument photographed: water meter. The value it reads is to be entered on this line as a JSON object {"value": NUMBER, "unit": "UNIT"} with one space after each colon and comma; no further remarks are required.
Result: {"value": 0.82, "unit": "ft³"}
